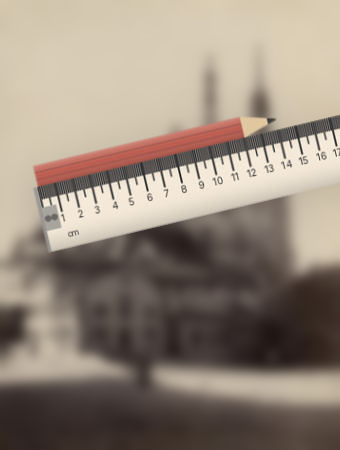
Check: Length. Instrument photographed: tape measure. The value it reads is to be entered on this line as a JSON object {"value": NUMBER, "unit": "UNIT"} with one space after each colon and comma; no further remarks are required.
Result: {"value": 14, "unit": "cm"}
